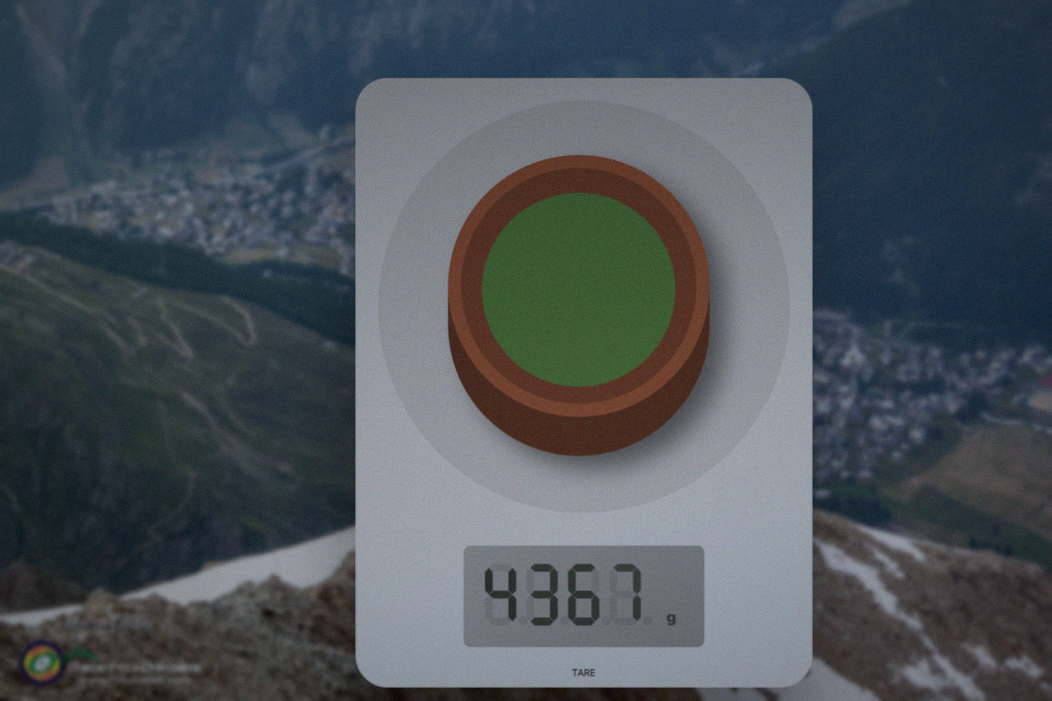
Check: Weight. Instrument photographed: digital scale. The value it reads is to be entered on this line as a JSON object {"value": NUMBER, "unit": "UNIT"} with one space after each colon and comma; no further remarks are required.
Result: {"value": 4367, "unit": "g"}
